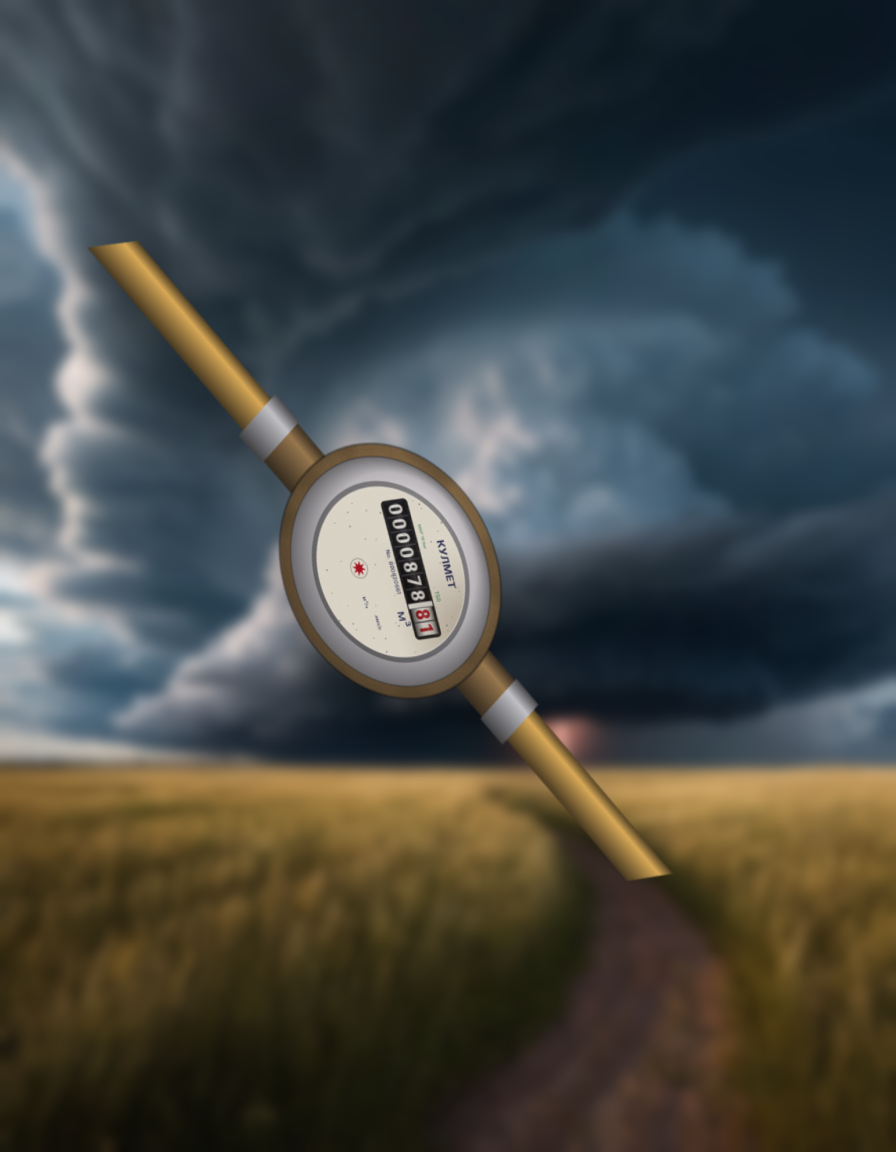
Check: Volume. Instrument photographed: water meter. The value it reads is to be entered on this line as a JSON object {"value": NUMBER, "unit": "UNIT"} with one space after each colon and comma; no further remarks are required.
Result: {"value": 878.81, "unit": "m³"}
